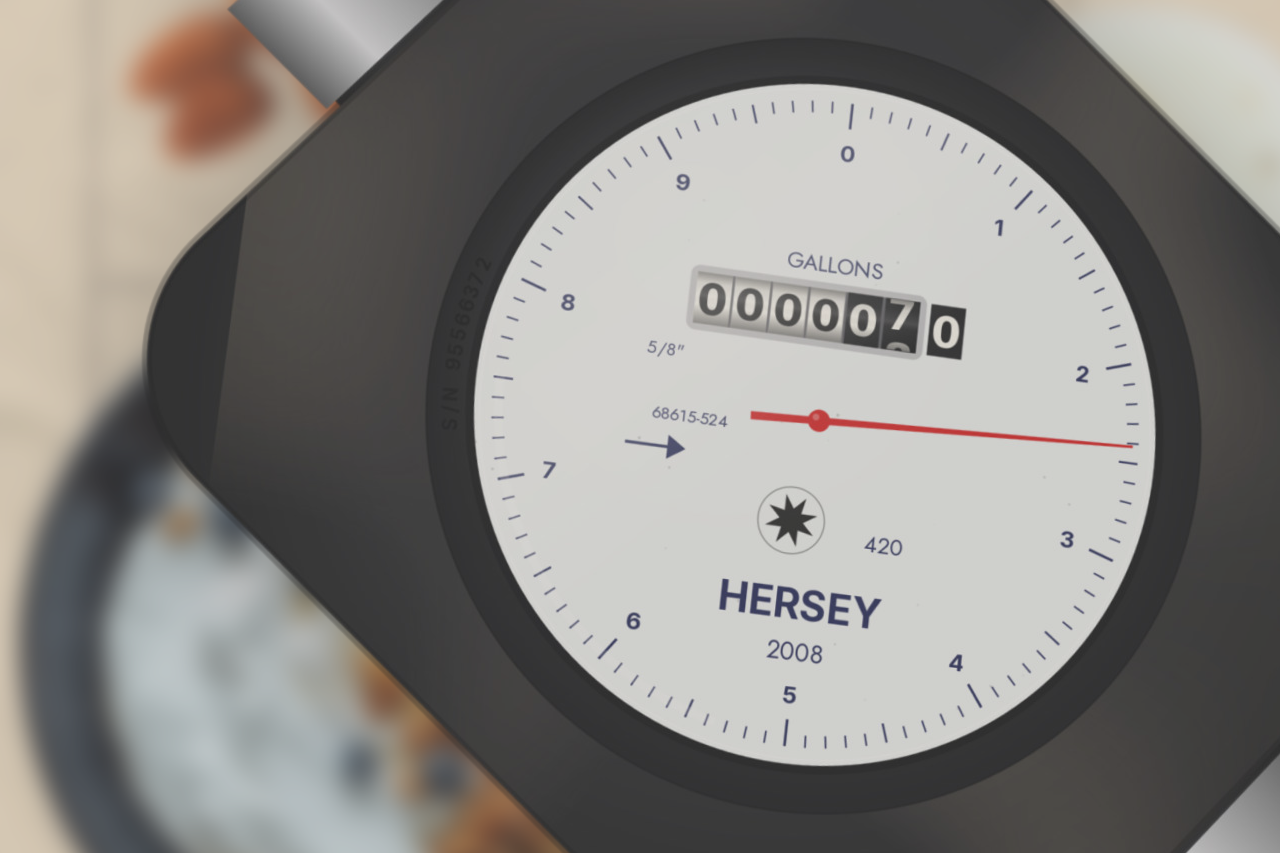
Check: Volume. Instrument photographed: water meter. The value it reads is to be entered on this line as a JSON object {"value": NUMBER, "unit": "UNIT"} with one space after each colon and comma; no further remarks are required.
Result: {"value": 72.4, "unit": "gal"}
